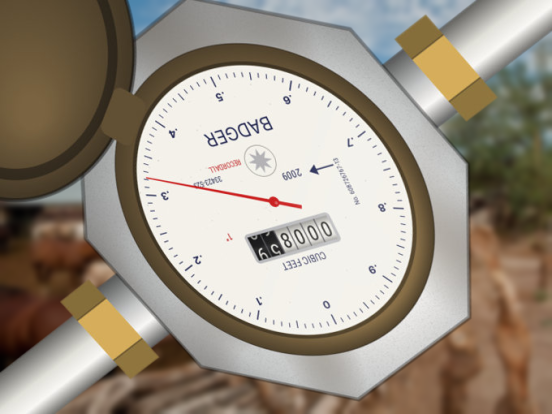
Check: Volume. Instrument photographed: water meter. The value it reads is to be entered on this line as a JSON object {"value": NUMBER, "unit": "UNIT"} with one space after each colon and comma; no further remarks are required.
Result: {"value": 859.32, "unit": "ft³"}
